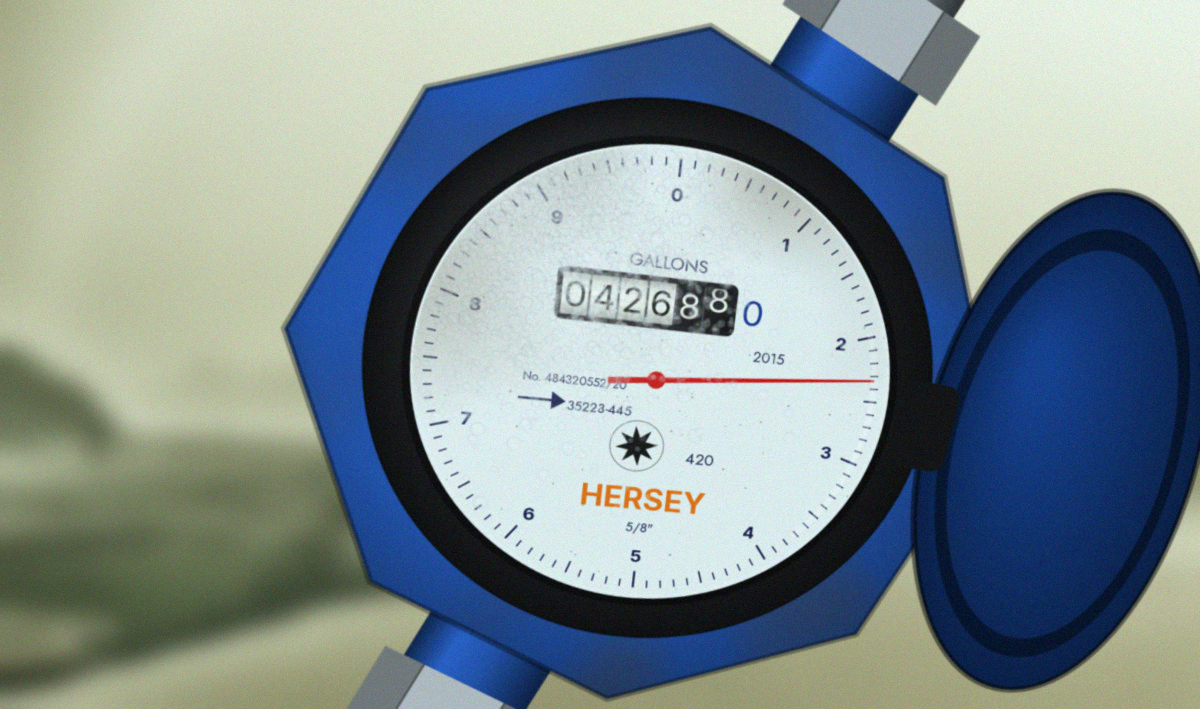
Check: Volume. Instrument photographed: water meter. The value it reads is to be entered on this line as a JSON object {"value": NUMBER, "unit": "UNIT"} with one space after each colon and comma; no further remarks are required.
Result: {"value": 426882.3, "unit": "gal"}
